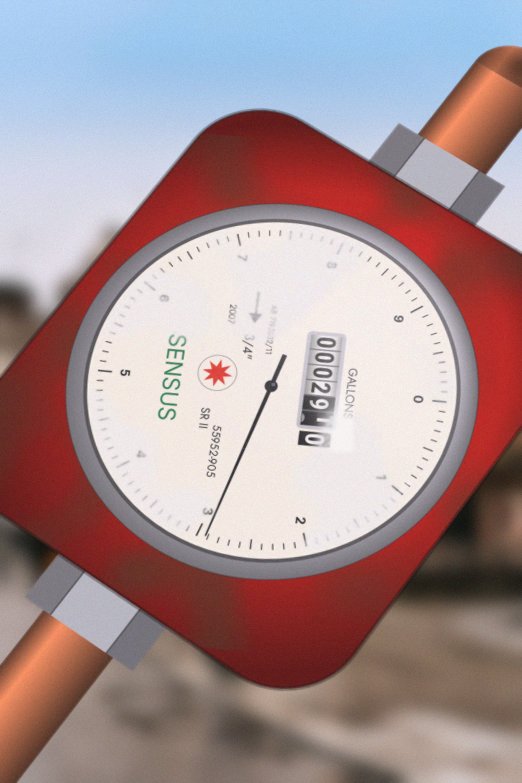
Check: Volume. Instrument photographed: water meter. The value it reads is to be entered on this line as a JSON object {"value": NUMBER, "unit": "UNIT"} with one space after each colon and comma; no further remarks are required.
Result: {"value": 2912.9, "unit": "gal"}
